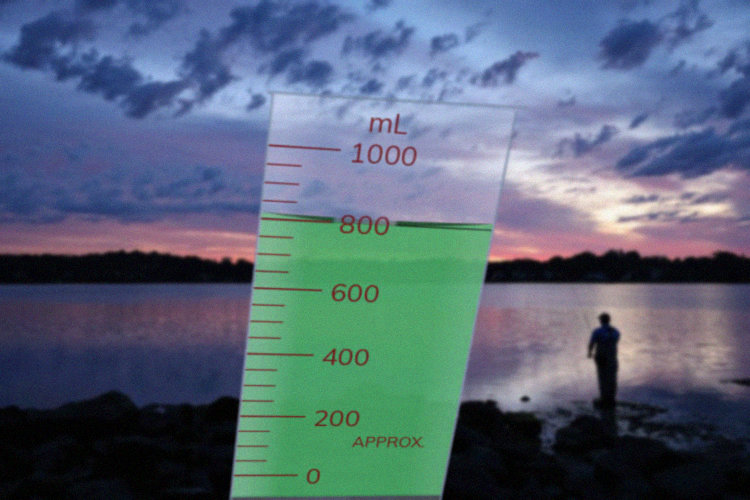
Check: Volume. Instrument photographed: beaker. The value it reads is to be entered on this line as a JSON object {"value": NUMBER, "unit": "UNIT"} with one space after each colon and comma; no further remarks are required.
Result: {"value": 800, "unit": "mL"}
